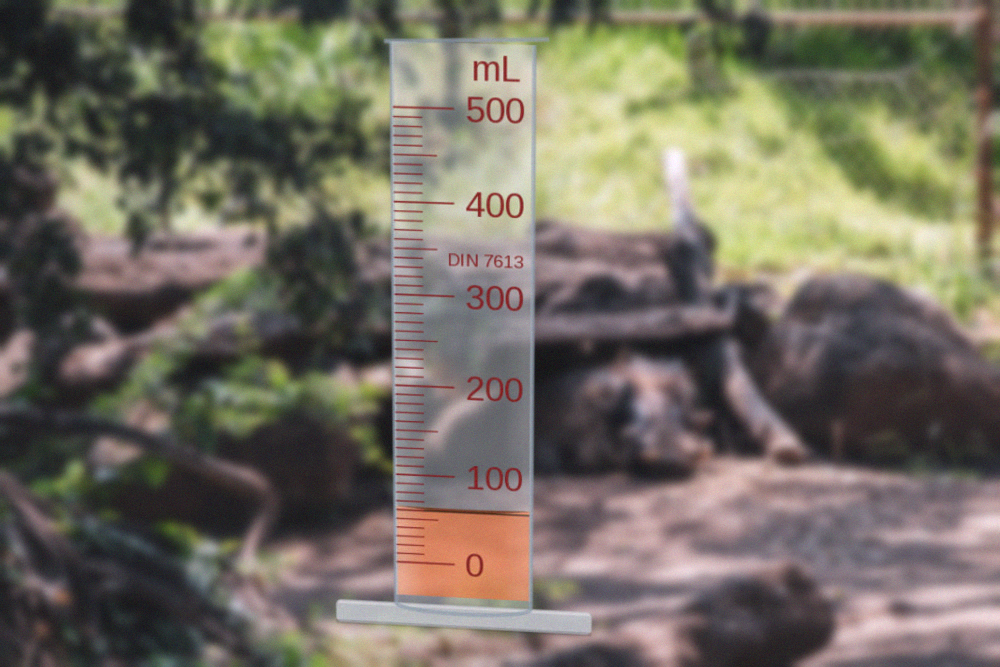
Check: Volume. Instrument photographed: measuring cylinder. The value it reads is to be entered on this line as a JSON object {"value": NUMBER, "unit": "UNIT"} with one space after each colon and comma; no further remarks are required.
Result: {"value": 60, "unit": "mL"}
